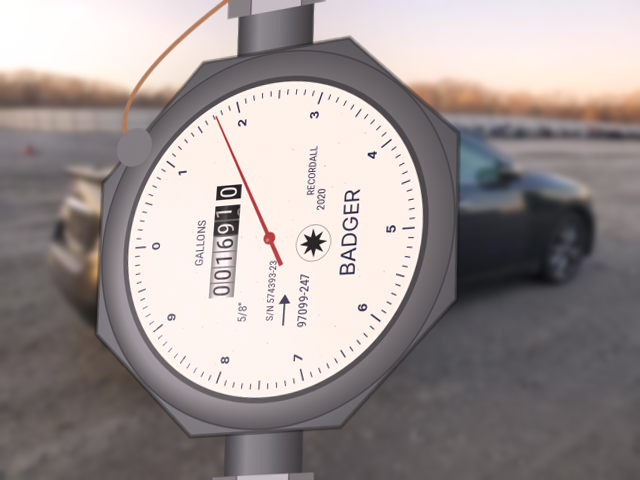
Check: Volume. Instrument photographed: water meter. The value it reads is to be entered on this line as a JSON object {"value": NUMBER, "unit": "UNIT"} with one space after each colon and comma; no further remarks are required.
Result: {"value": 16911.7, "unit": "gal"}
